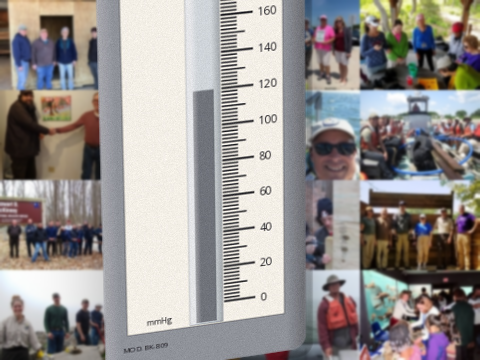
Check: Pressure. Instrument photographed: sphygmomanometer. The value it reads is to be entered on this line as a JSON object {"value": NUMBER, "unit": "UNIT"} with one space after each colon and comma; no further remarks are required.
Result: {"value": 120, "unit": "mmHg"}
